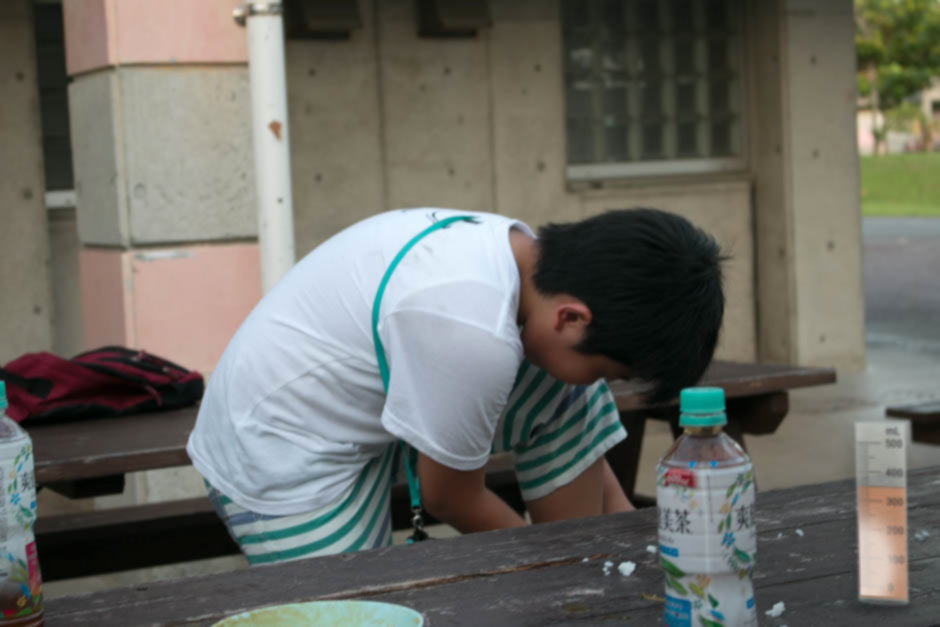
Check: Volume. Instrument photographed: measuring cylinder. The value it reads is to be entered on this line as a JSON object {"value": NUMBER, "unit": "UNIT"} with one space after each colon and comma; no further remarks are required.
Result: {"value": 350, "unit": "mL"}
